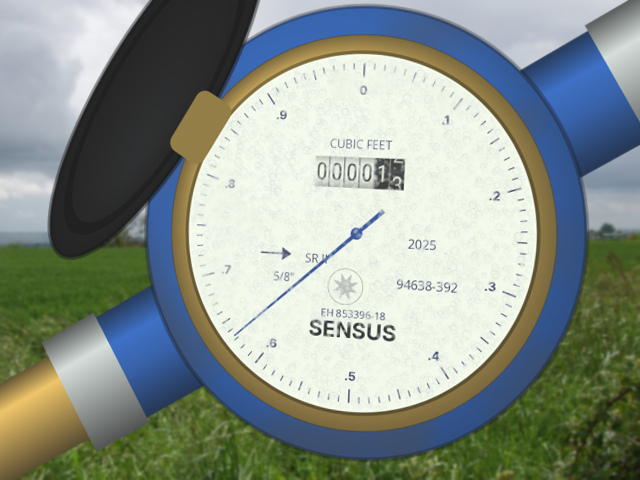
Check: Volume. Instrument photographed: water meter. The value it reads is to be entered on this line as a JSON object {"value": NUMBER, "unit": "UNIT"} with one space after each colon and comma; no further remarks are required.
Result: {"value": 12.63, "unit": "ft³"}
